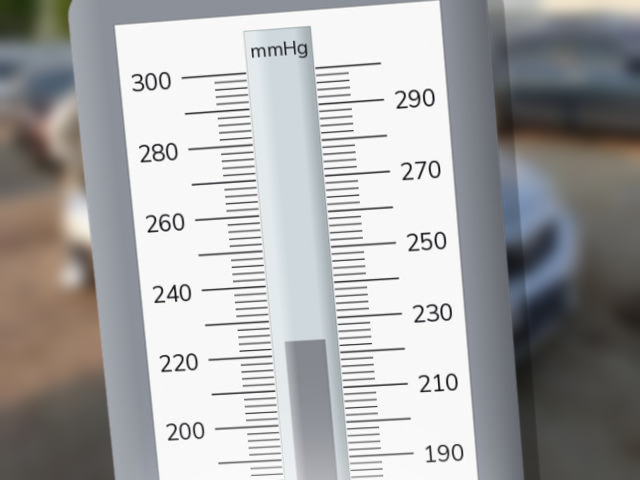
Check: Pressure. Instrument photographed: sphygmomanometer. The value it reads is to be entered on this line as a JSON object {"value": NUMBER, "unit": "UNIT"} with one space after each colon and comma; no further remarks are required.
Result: {"value": 224, "unit": "mmHg"}
